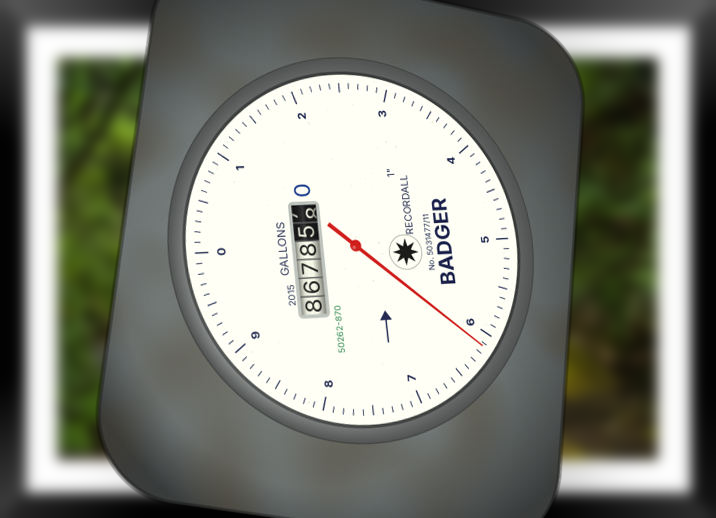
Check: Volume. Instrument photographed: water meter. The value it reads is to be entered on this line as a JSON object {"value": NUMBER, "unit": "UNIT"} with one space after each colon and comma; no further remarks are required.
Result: {"value": 8678576.1, "unit": "gal"}
